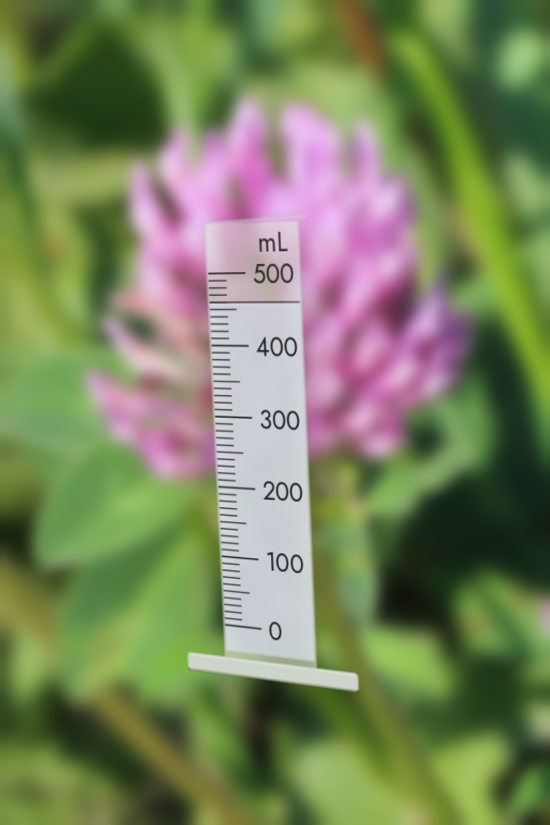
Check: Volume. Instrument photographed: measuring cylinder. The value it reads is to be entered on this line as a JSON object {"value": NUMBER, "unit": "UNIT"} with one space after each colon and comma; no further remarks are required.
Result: {"value": 460, "unit": "mL"}
